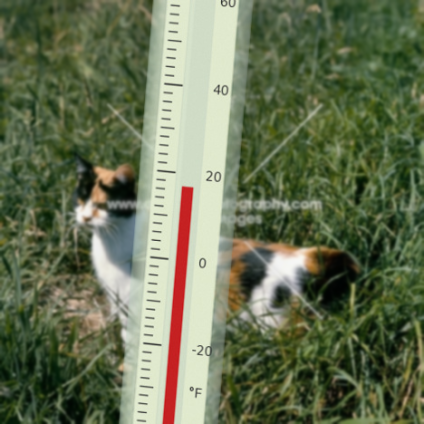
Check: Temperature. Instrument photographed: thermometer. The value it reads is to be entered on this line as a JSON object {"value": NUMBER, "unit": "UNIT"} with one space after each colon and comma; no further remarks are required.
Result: {"value": 17, "unit": "°F"}
